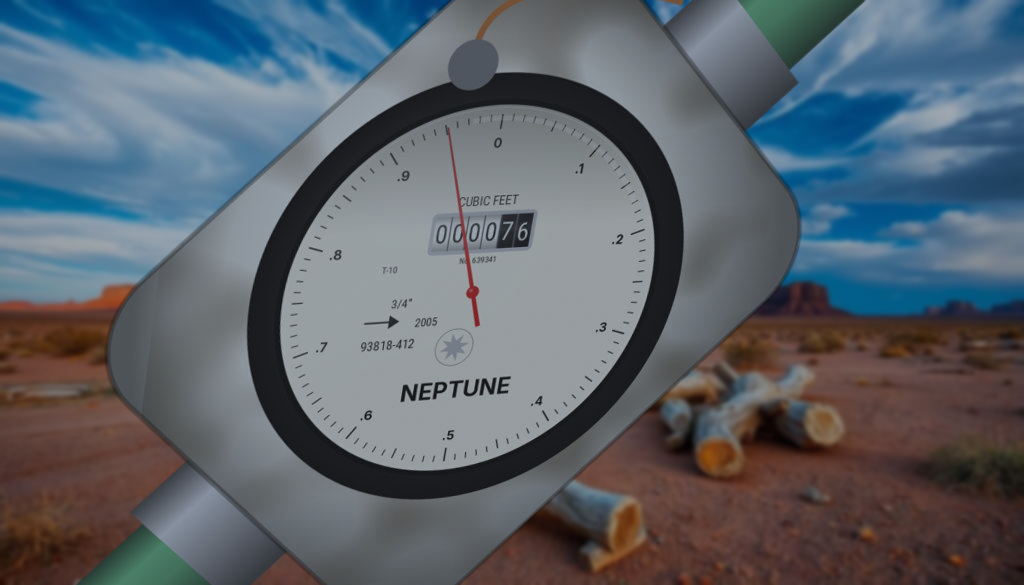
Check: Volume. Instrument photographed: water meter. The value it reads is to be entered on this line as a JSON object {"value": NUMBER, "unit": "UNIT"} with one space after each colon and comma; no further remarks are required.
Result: {"value": 75.95, "unit": "ft³"}
